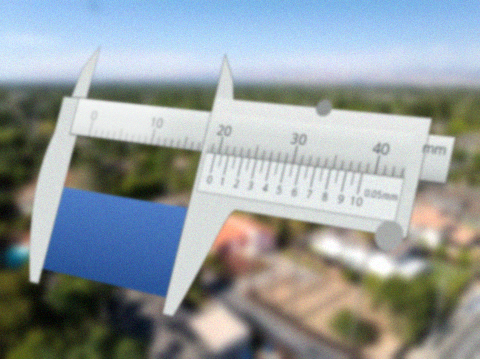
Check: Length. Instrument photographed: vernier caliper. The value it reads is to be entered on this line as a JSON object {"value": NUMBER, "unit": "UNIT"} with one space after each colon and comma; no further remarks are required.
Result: {"value": 19.5, "unit": "mm"}
